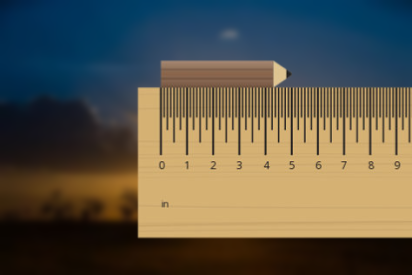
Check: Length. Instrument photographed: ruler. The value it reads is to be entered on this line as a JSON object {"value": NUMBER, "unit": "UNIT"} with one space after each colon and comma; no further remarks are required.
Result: {"value": 5, "unit": "in"}
